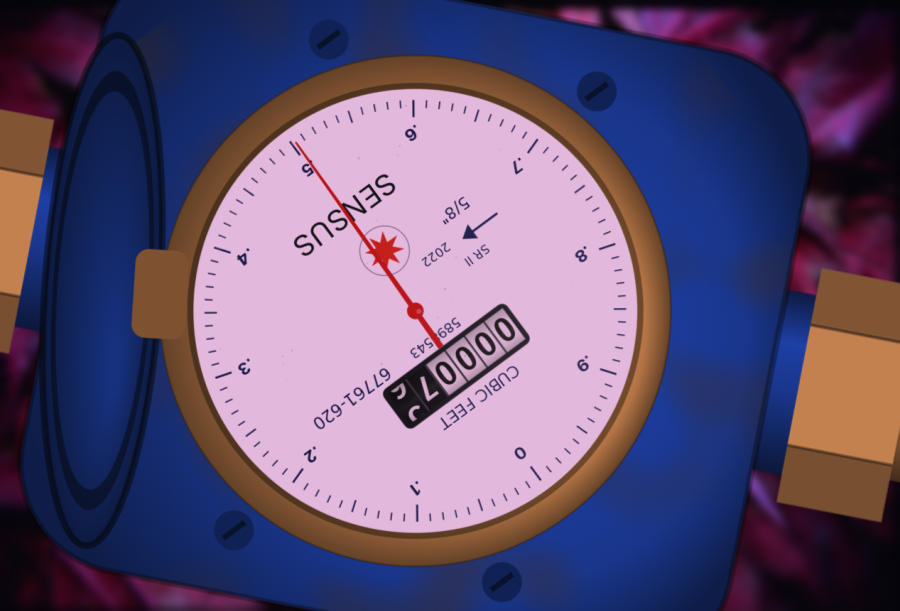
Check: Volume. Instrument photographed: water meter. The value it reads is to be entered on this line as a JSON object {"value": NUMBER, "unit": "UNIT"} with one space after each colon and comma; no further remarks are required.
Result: {"value": 75.50, "unit": "ft³"}
